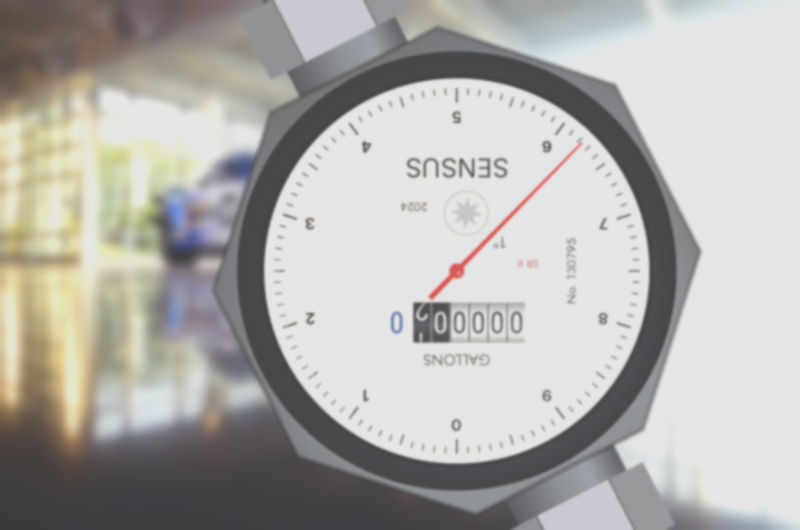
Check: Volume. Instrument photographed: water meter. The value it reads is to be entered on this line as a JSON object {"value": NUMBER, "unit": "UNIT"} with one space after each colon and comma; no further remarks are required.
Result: {"value": 16.2, "unit": "gal"}
